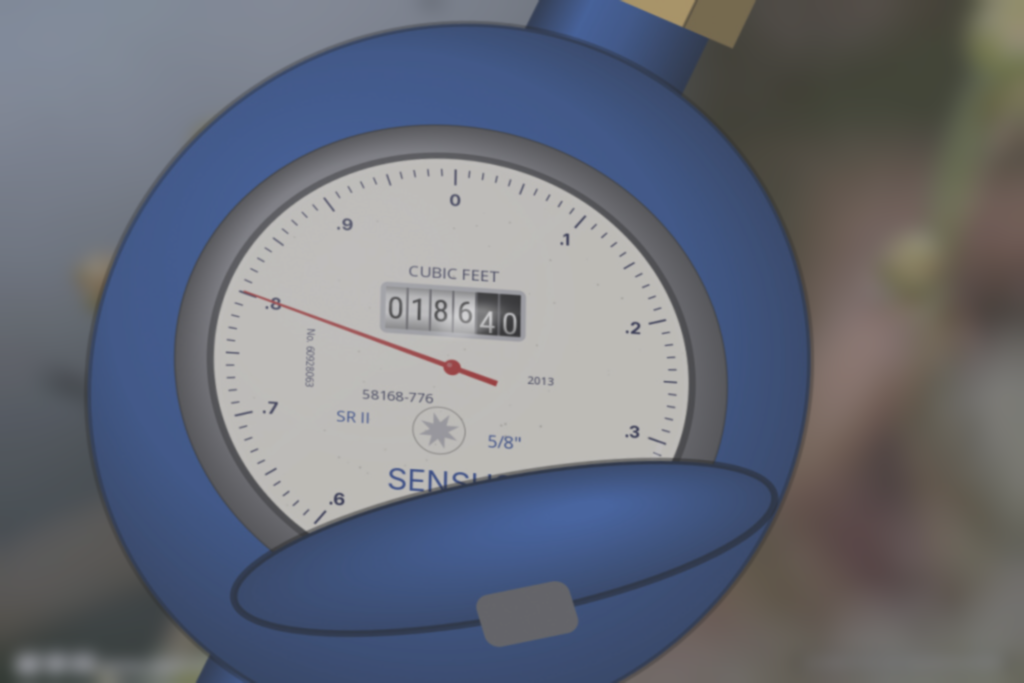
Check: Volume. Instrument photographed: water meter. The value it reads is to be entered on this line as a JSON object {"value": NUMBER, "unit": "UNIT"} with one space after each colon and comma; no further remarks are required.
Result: {"value": 18639.80, "unit": "ft³"}
